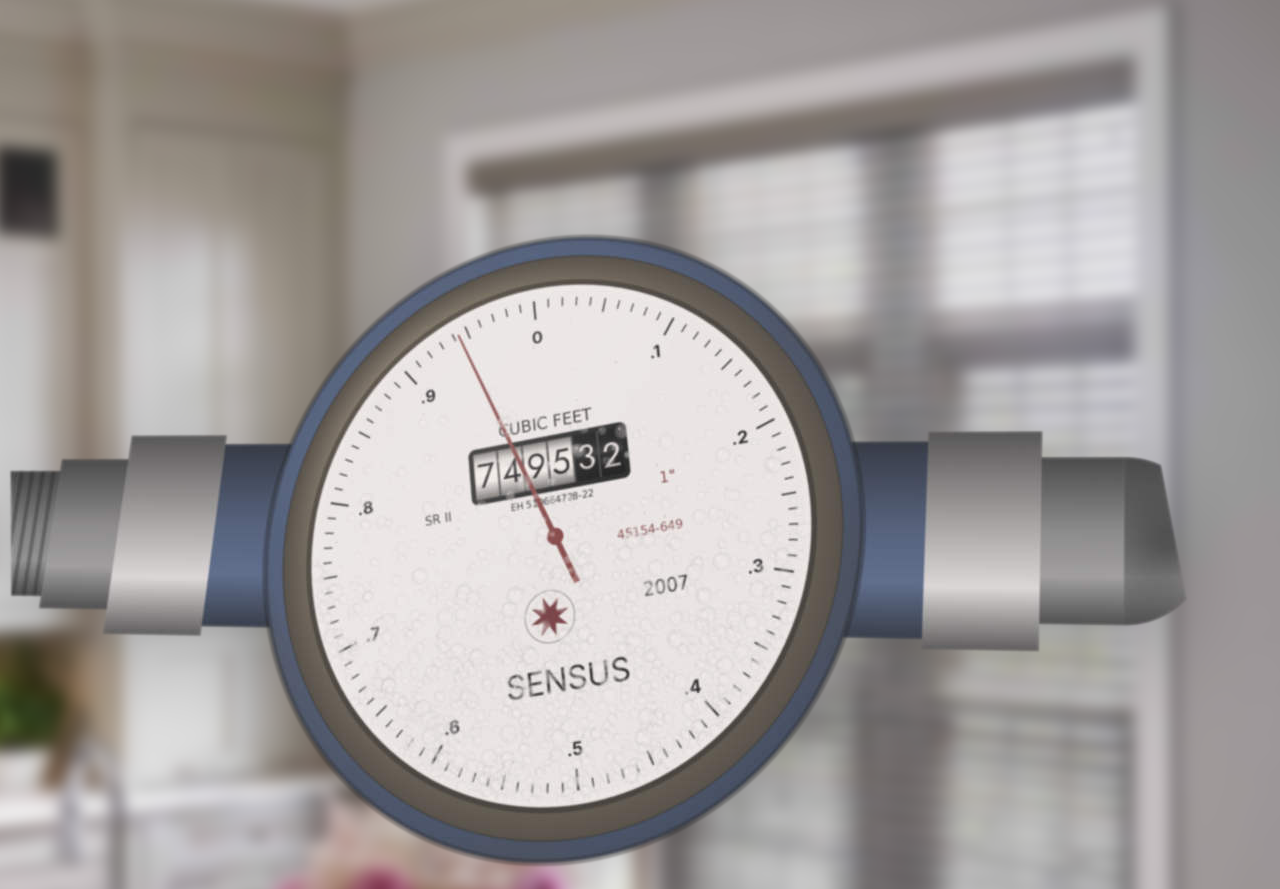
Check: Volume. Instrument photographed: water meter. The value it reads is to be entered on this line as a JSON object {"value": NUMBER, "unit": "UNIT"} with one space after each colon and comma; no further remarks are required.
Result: {"value": 749531.94, "unit": "ft³"}
